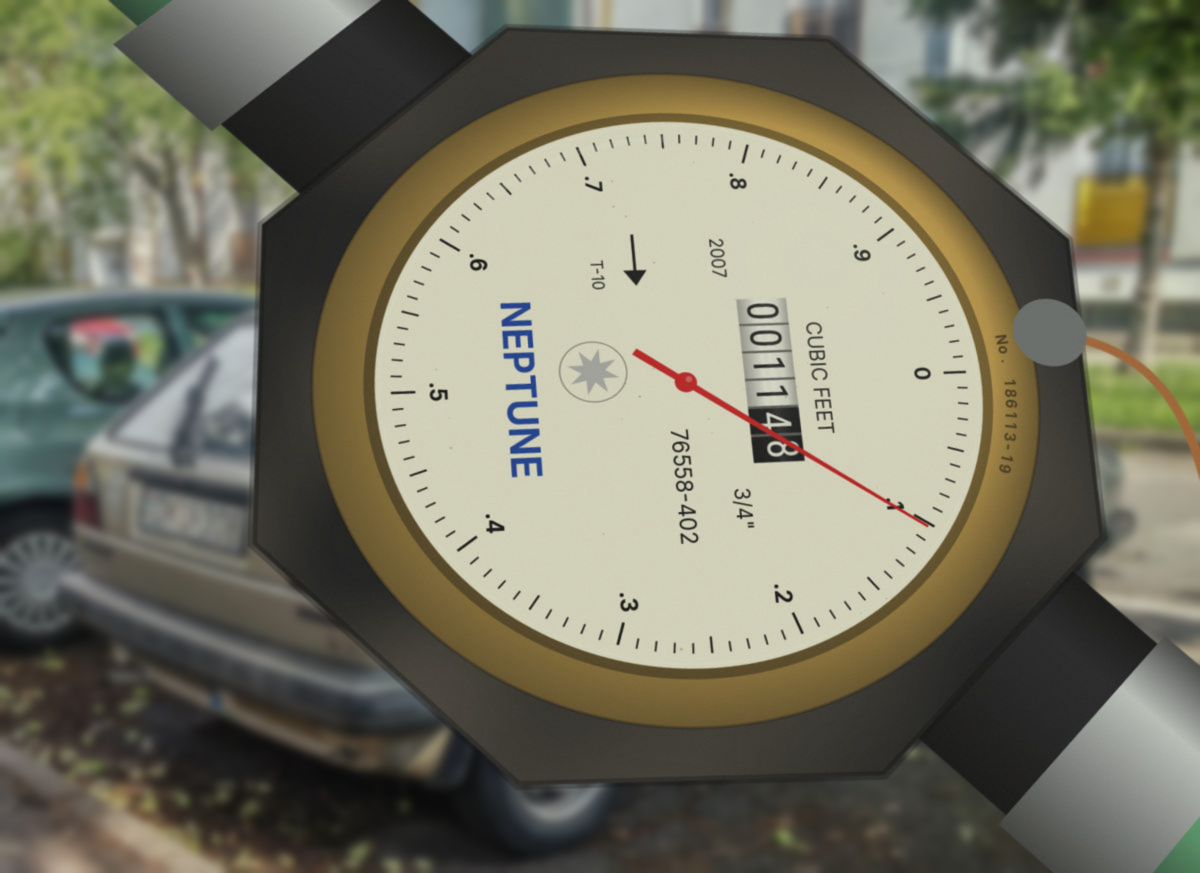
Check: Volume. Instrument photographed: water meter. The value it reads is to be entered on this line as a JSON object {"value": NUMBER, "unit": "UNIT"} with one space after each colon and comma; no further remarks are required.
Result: {"value": 1148.10, "unit": "ft³"}
